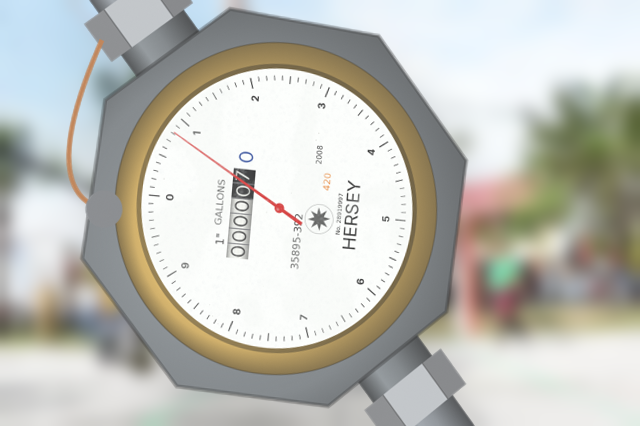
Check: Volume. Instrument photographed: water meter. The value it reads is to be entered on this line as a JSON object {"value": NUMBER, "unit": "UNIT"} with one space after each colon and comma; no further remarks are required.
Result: {"value": 70.8, "unit": "gal"}
